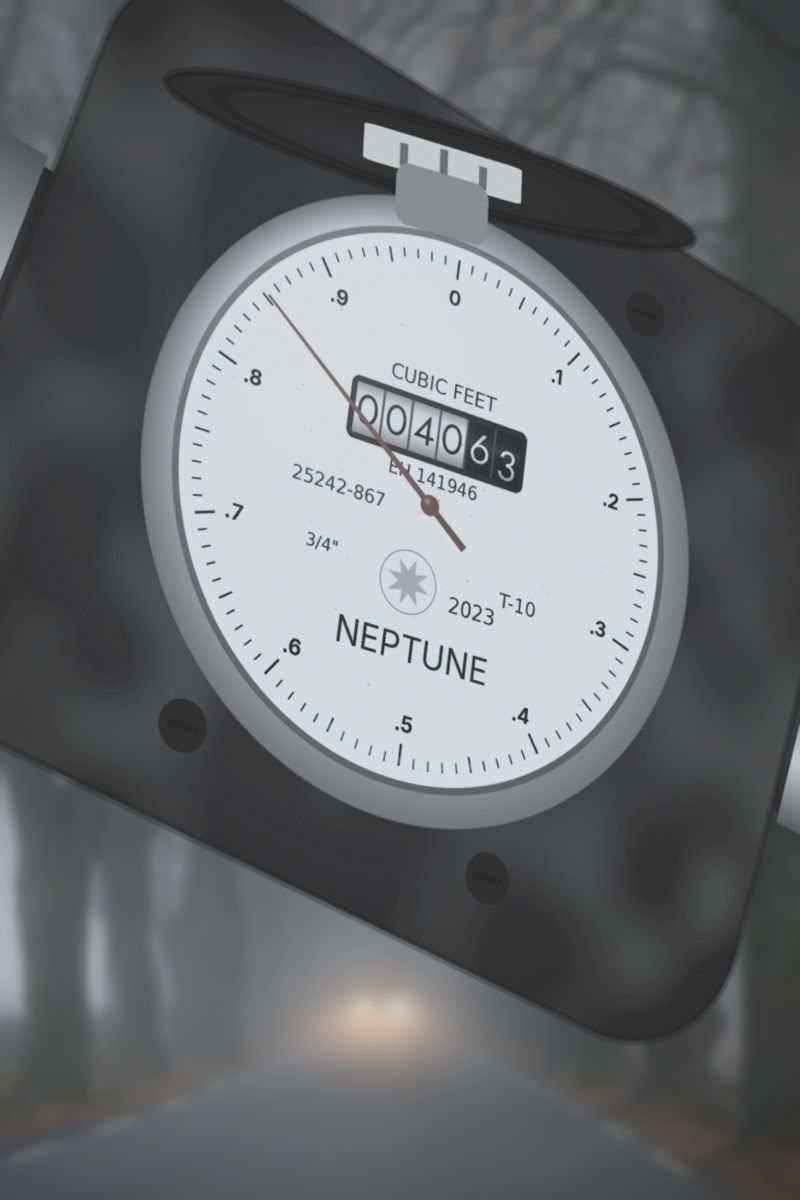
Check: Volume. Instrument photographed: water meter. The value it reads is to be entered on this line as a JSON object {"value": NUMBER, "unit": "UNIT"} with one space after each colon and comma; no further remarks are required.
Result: {"value": 4062.85, "unit": "ft³"}
